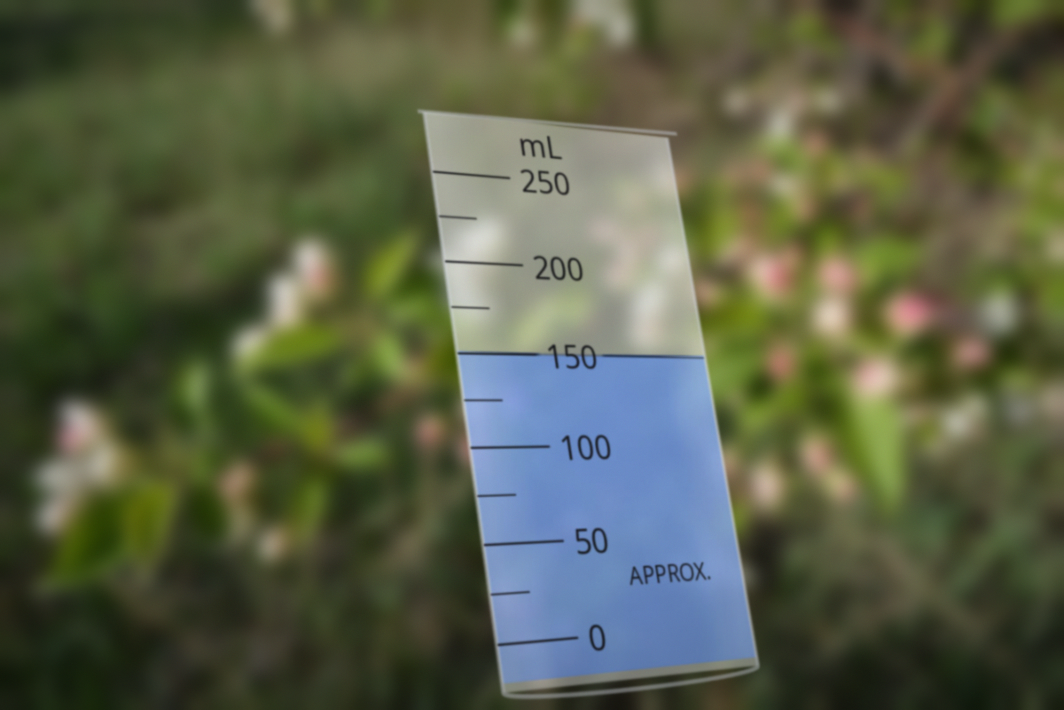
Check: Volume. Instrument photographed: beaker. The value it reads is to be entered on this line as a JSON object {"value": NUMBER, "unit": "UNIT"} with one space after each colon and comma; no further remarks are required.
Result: {"value": 150, "unit": "mL"}
